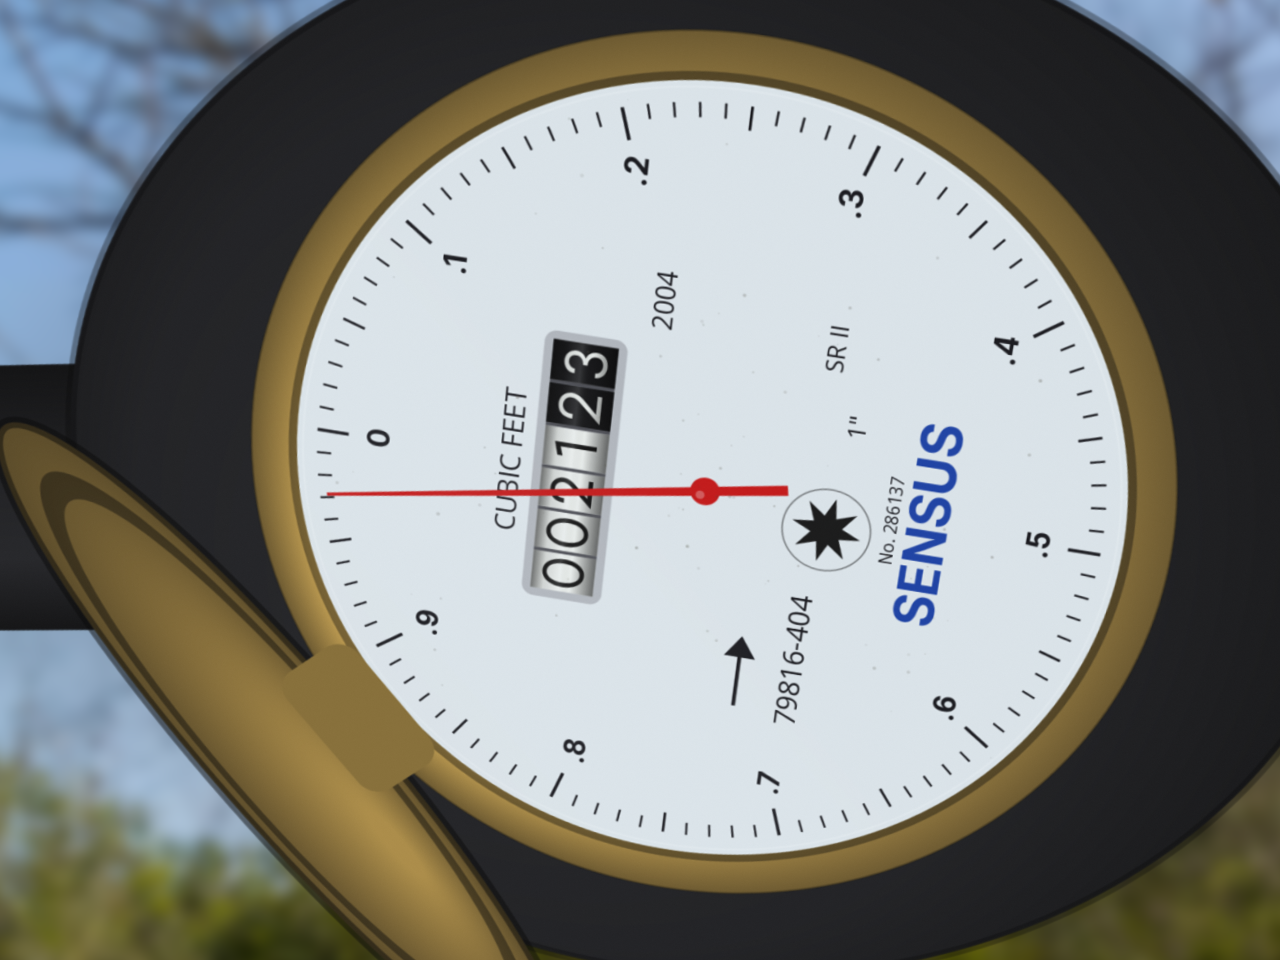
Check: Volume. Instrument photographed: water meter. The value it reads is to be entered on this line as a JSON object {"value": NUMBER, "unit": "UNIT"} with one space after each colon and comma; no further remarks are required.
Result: {"value": 2122.97, "unit": "ft³"}
